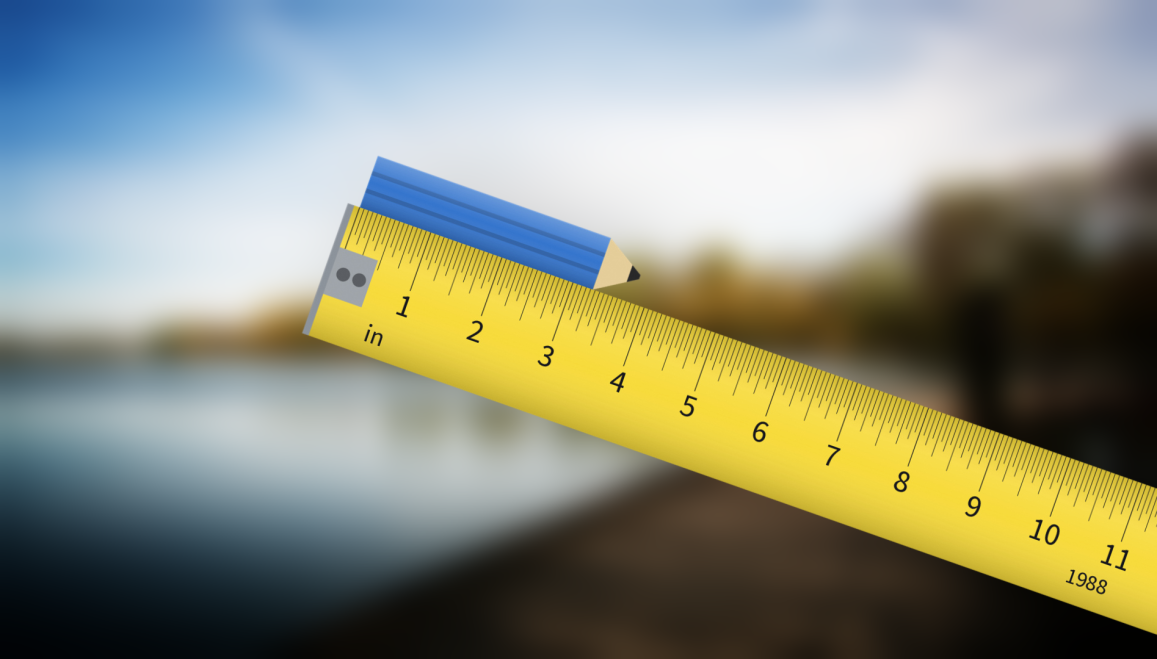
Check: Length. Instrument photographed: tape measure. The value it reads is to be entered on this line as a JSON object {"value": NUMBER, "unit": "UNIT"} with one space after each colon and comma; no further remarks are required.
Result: {"value": 3.8125, "unit": "in"}
